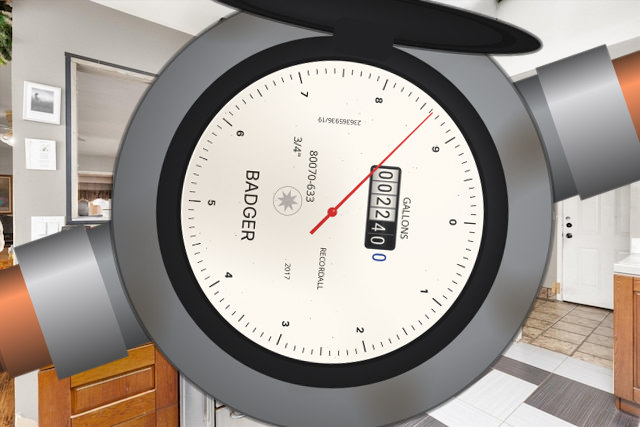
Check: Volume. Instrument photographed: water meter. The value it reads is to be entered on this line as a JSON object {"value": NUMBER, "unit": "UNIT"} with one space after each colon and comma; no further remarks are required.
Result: {"value": 22398.6, "unit": "gal"}
